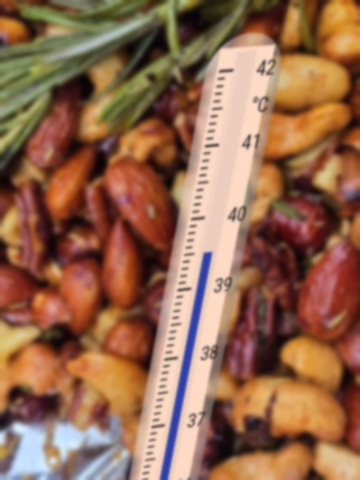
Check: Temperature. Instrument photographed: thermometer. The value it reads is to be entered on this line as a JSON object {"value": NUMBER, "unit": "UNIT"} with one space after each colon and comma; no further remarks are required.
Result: {"value": 39.5, "unit": "°C"}
